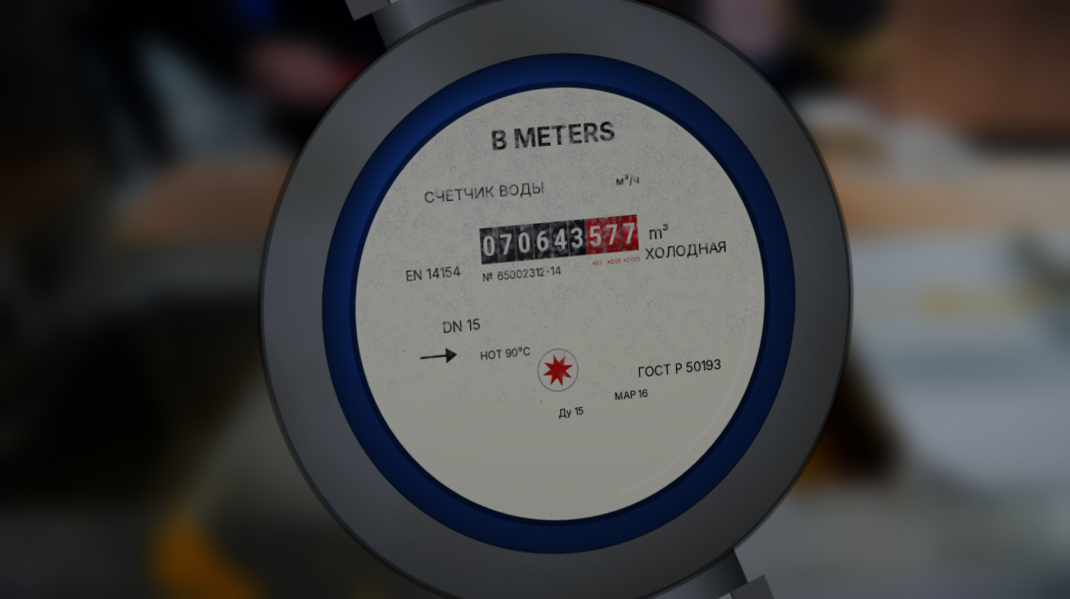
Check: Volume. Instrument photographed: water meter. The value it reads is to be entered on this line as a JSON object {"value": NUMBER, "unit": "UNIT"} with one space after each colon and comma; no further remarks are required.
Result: {"value": 70643.577, "unit": "m³"}
